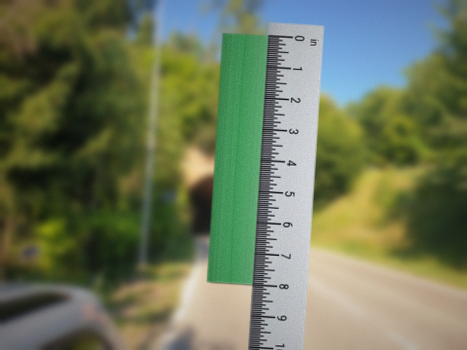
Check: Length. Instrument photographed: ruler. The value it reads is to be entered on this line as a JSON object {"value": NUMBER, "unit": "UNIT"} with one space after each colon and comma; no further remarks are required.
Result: {"value": 8, "unit": "in"}
